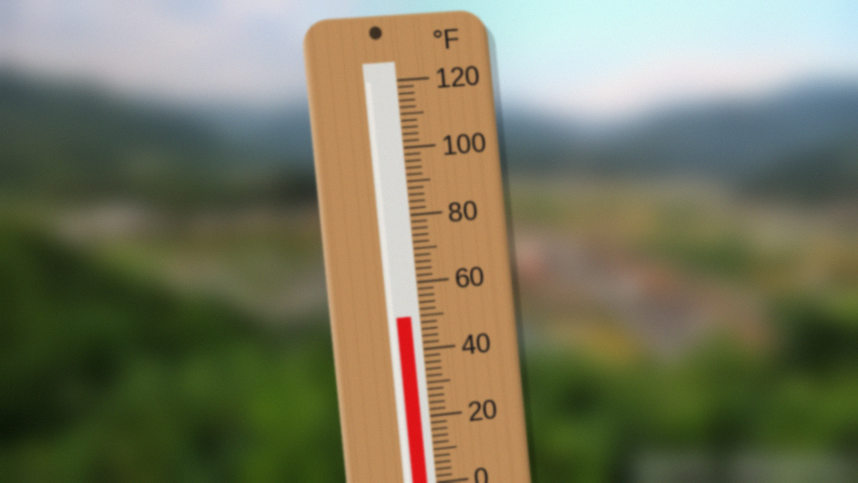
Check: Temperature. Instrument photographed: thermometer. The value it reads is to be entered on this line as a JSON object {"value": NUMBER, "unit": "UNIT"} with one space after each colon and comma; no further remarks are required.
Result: {"value": 50, "unit": "°F"}
